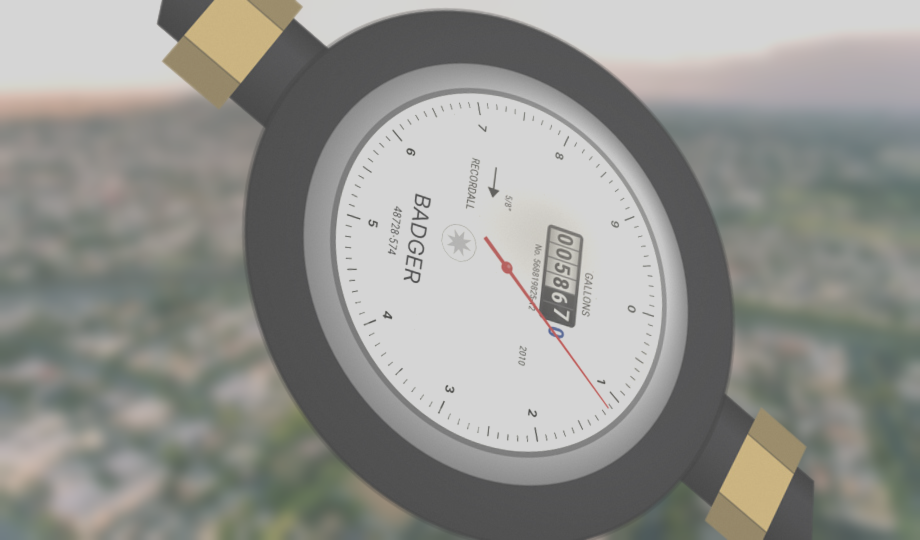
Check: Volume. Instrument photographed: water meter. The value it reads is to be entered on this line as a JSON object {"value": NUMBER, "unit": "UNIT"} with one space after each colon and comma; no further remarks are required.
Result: {"value": 58671.1, "unit": "gal"}
